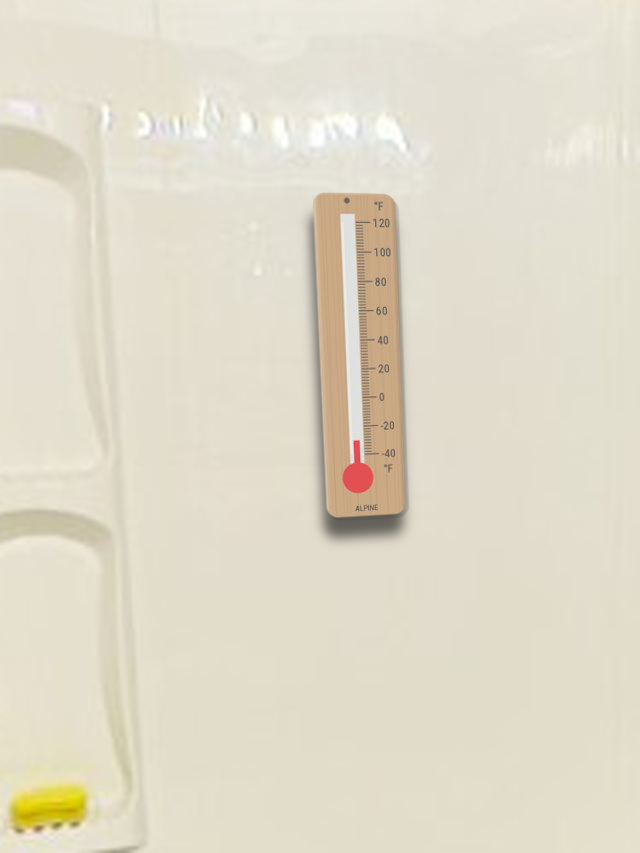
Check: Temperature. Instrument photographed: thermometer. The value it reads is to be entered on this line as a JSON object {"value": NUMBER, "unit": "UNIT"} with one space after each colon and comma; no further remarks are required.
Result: {"value": -30, "unit": "°F"}
